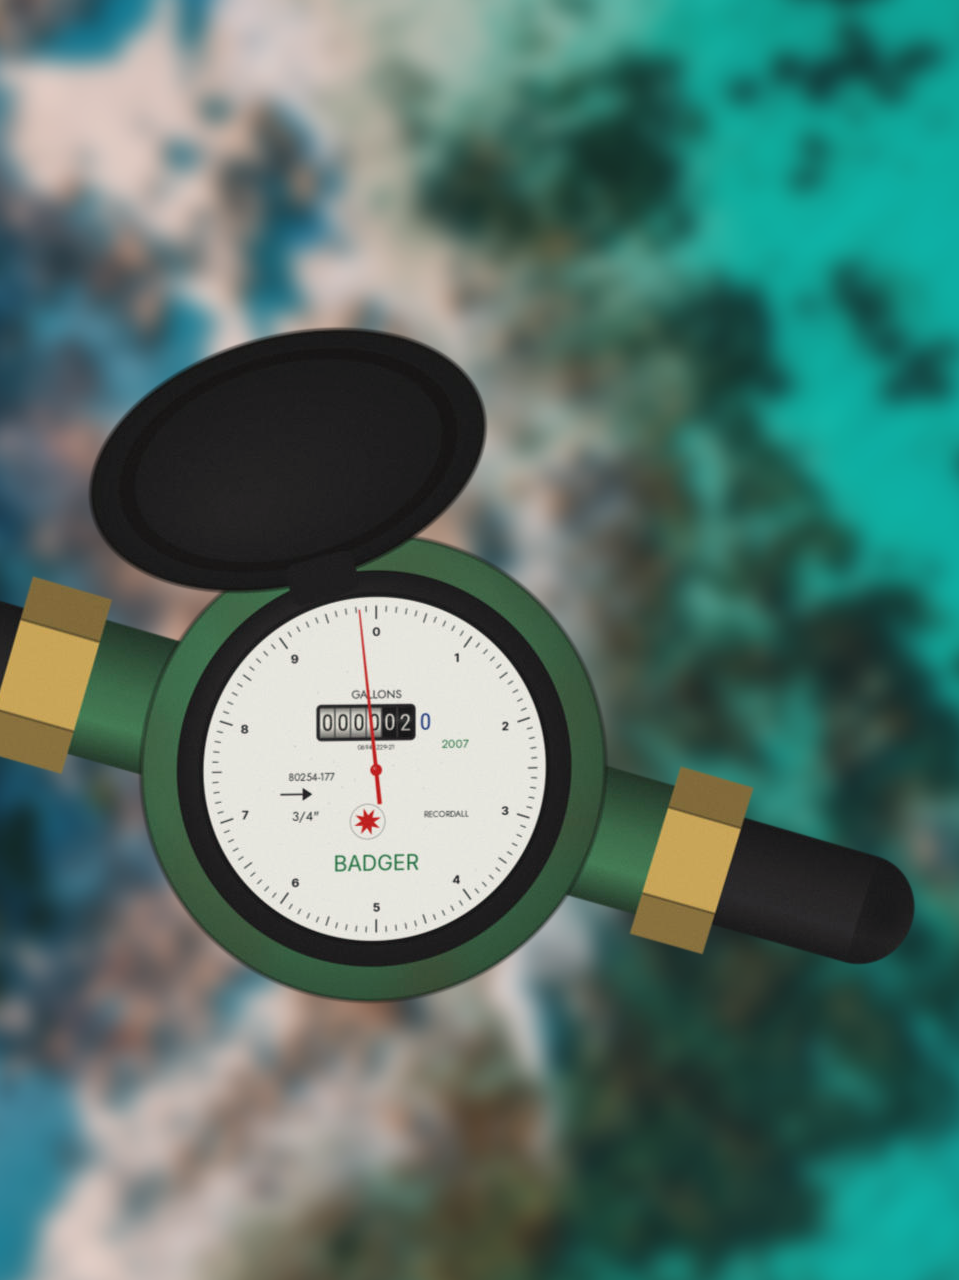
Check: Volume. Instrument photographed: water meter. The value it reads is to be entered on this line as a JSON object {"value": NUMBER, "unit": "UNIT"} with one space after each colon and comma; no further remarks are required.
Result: {"value": 19.8, "unit": "gal"}
